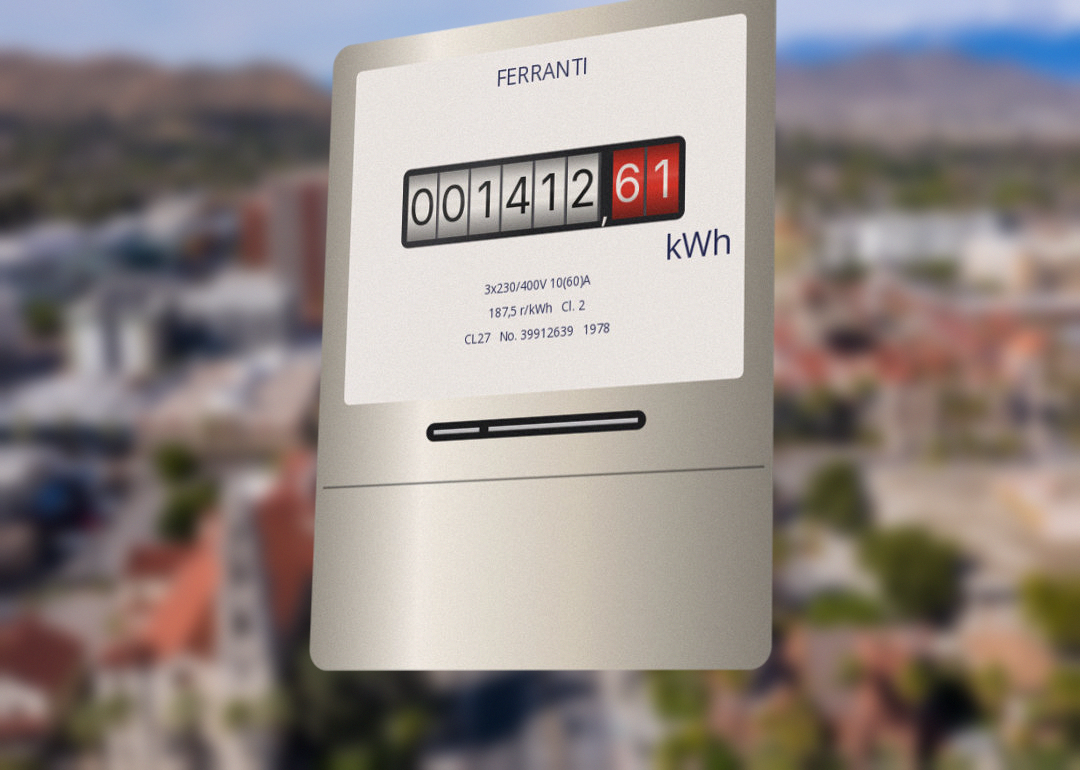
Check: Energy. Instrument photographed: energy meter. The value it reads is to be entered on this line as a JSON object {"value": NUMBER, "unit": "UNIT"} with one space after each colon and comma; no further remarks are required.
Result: {"value": 1412.61, "unit": "kWh"}
